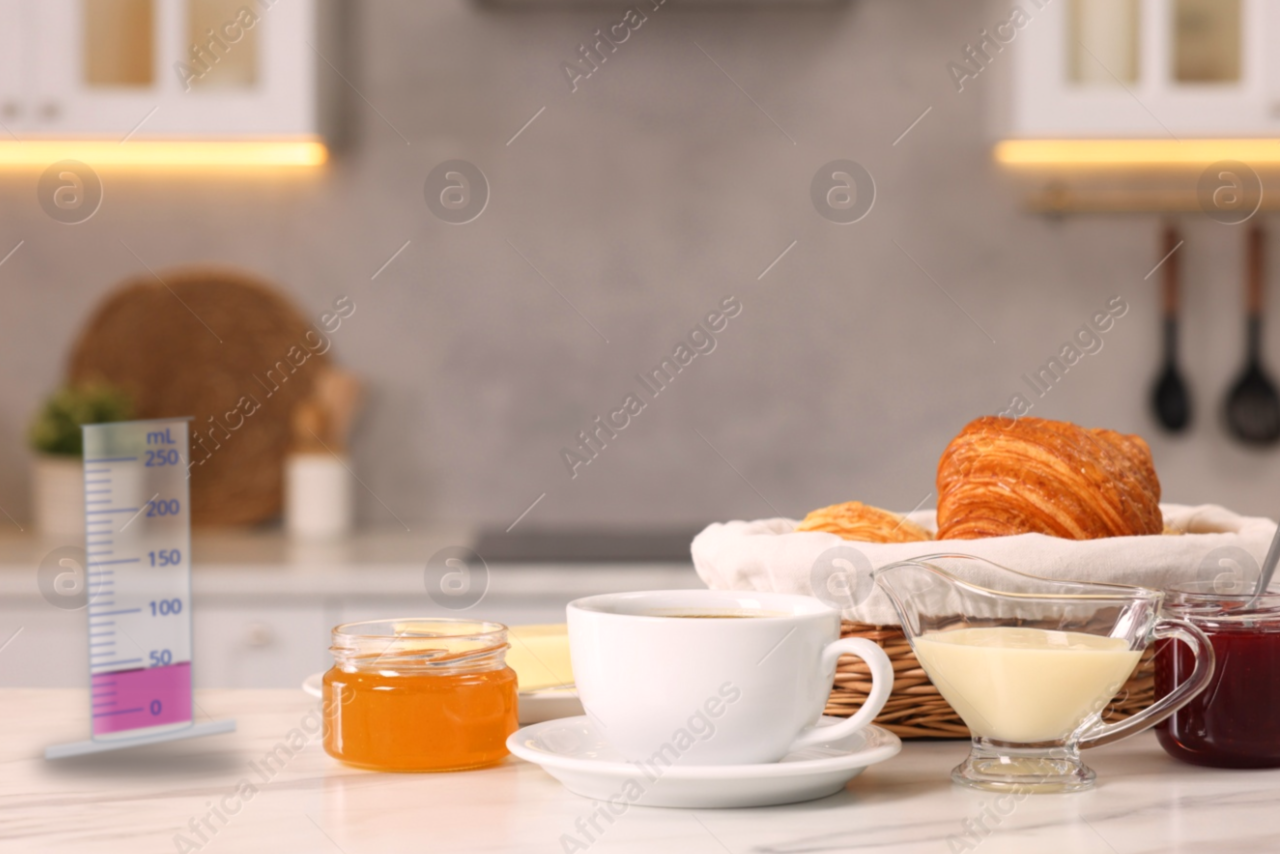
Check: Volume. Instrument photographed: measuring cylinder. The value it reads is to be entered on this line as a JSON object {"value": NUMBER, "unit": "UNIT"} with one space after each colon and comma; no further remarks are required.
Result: {"value": 40, "unit": "mL"}
